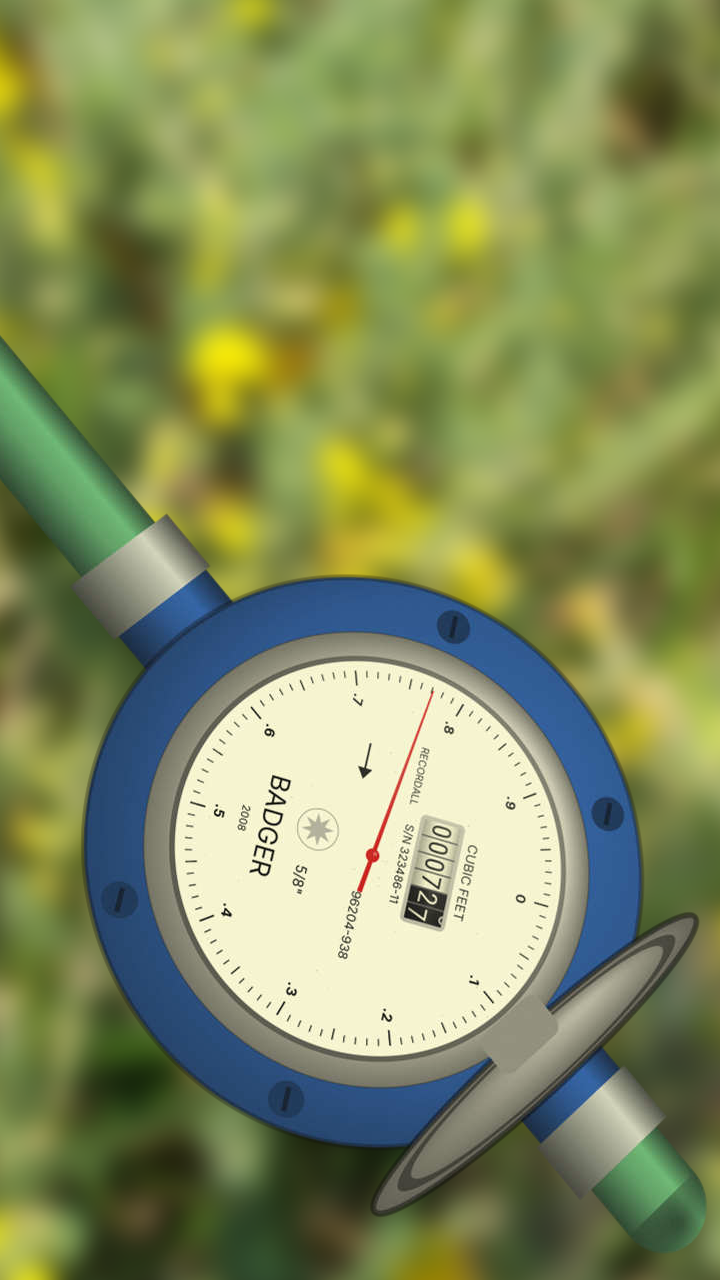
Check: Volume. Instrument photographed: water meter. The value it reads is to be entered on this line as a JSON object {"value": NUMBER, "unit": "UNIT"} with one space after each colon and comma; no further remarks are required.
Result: {"value": 726.77, "unit": "ft³"}
